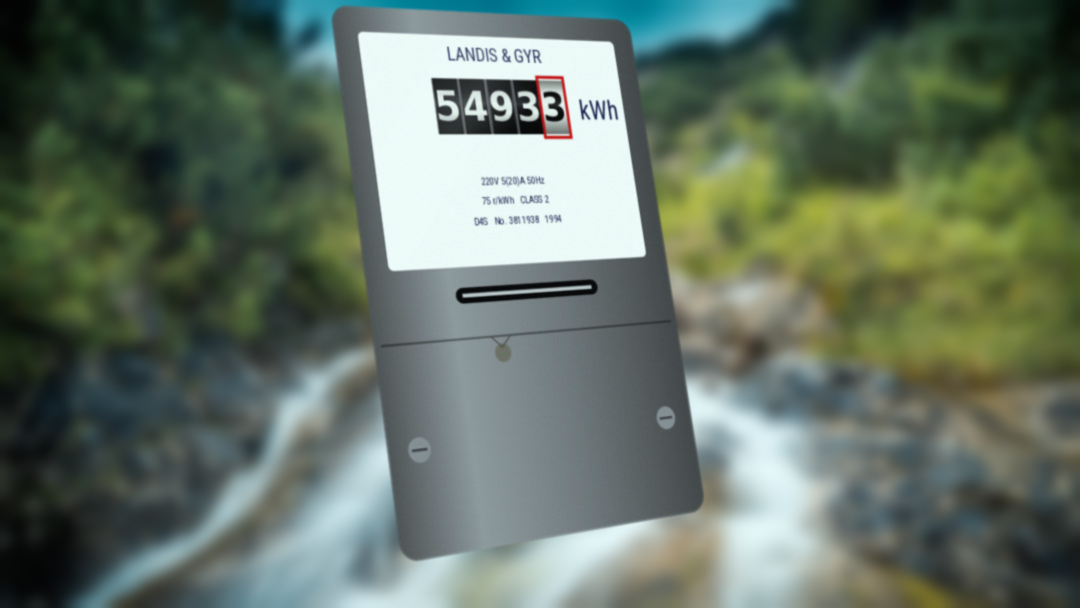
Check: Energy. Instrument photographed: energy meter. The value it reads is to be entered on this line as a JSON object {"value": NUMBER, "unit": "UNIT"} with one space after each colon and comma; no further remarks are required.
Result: {"value": 5493.3, "unit": "kWh"}
